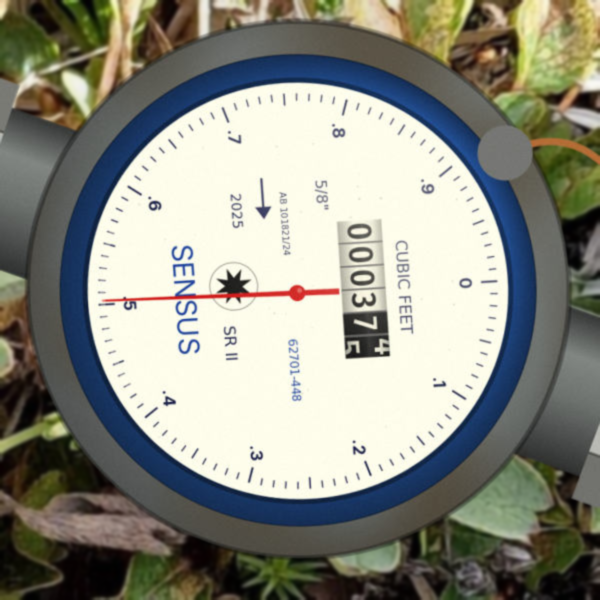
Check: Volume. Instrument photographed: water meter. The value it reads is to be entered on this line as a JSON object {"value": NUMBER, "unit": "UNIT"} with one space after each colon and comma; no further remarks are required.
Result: {"value": 374.50, "unit": "ft³"}
